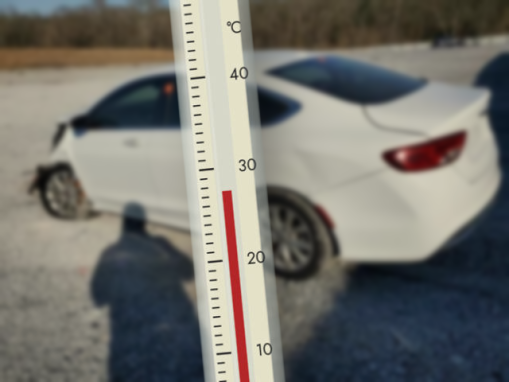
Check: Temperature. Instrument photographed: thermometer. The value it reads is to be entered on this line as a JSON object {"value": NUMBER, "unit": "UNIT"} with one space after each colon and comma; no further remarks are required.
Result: {"value": 27.5, "unit": "°C"}
